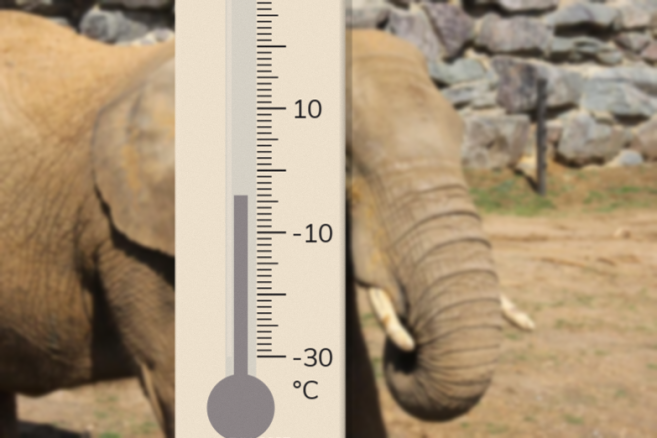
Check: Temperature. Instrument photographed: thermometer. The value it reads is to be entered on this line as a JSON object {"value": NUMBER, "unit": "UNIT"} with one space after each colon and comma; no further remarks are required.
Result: {"value": -4, "unit": "°C"}
